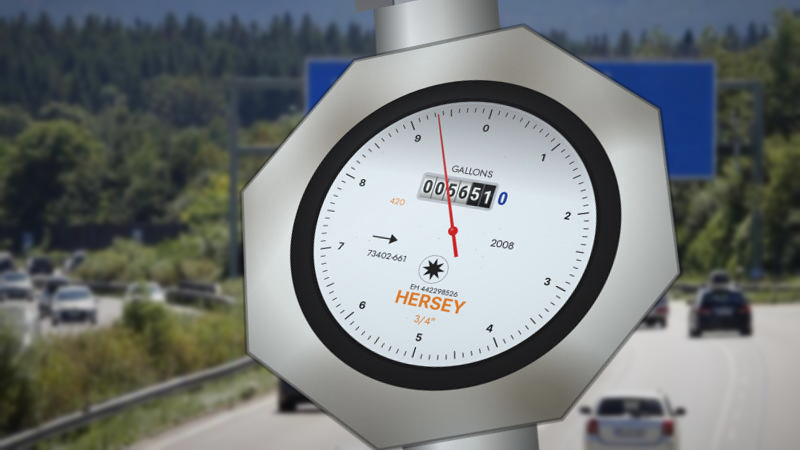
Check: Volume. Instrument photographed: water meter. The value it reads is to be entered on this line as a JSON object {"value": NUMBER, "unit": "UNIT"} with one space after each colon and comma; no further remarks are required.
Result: {"value": 56509.3, "unit": "gal"}
